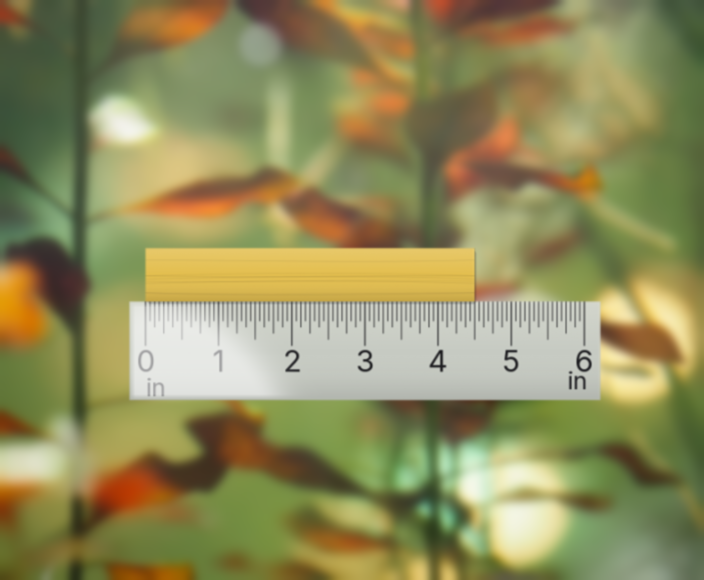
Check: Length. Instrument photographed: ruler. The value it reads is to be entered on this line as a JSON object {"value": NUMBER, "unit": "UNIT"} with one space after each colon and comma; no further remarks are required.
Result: {"value": 4.5, "unit": "in"}
